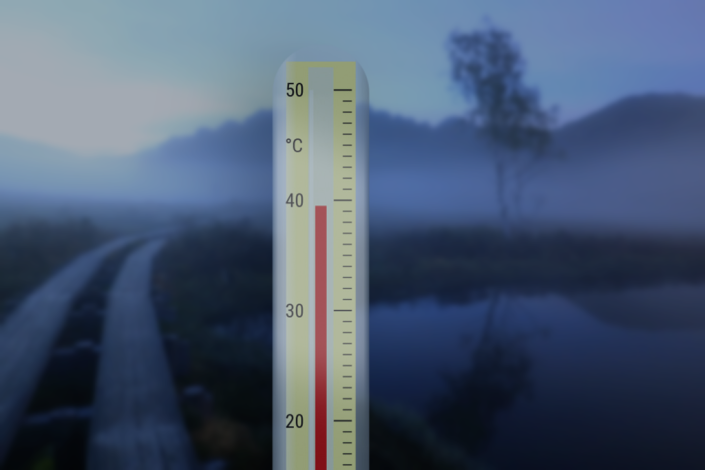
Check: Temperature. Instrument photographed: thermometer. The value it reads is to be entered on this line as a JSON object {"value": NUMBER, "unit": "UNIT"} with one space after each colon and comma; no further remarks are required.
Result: {"value": 39.5, "unit": "°C"}
